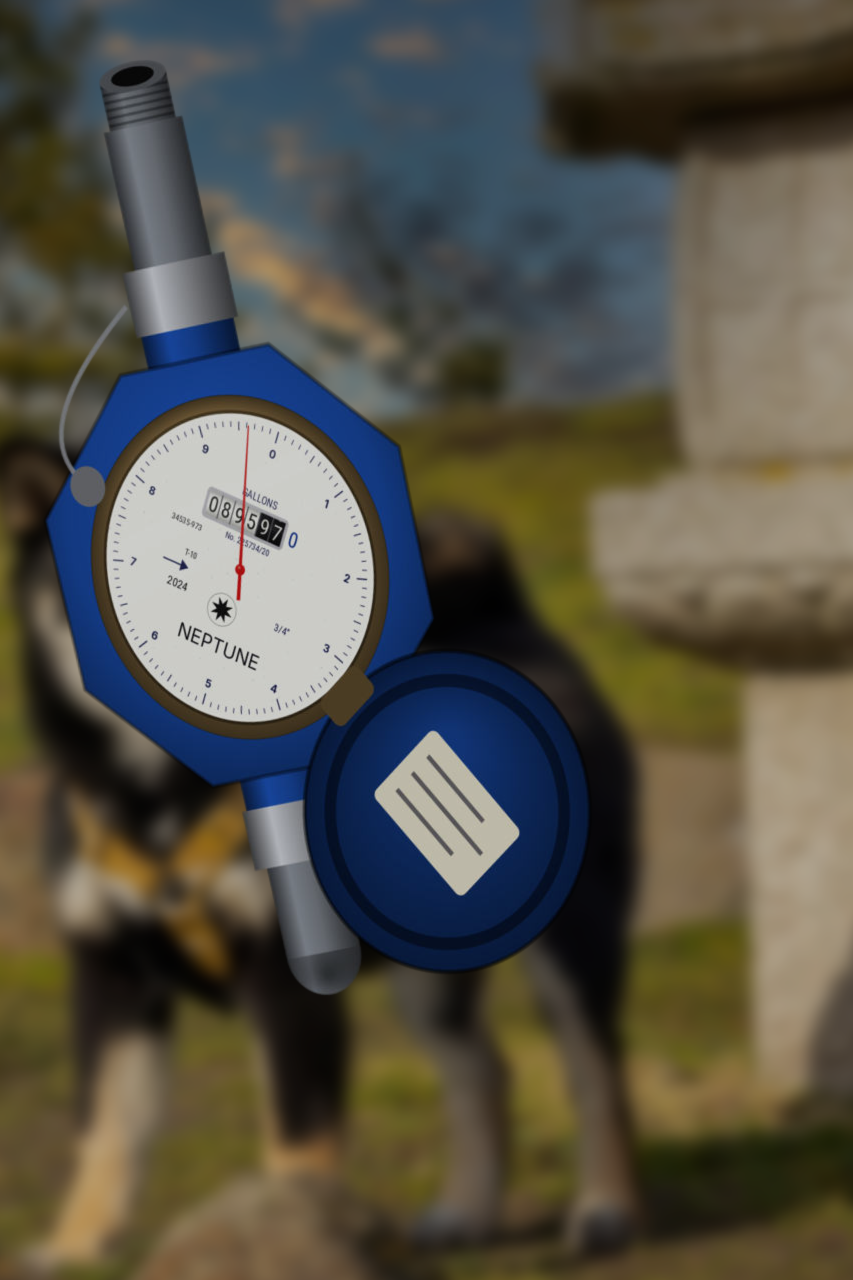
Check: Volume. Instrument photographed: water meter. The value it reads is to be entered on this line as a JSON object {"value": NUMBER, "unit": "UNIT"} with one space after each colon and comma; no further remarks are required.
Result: {"value": 895969.6, "unit": "gal"}
